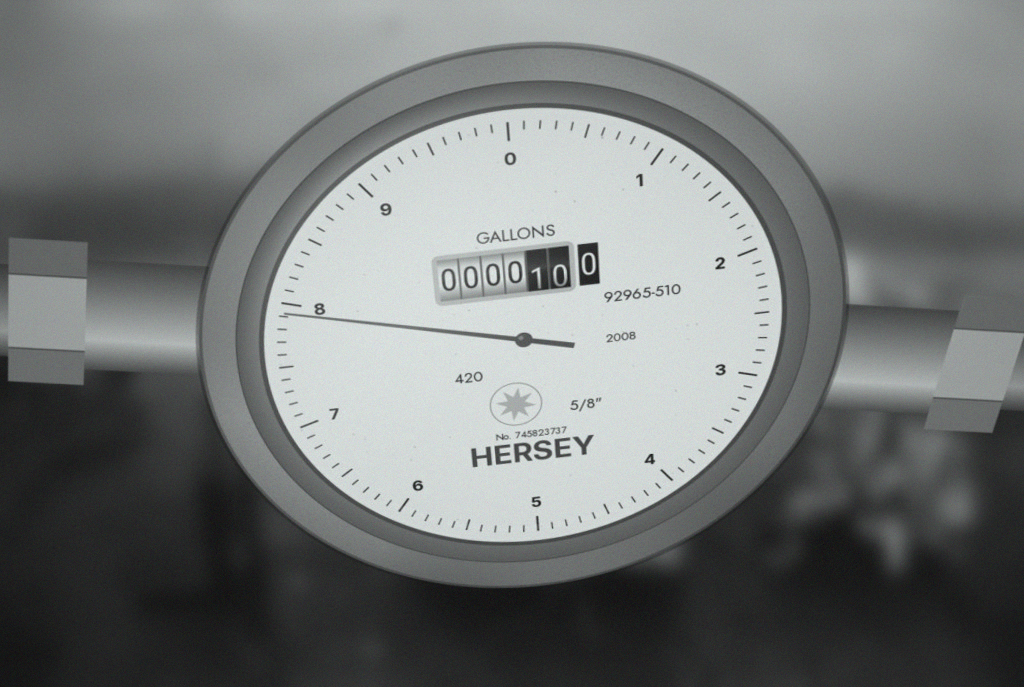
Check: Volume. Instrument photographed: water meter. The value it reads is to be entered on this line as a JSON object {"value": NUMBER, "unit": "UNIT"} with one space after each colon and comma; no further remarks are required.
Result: {"value": 97.9, "unit": "gal"}
